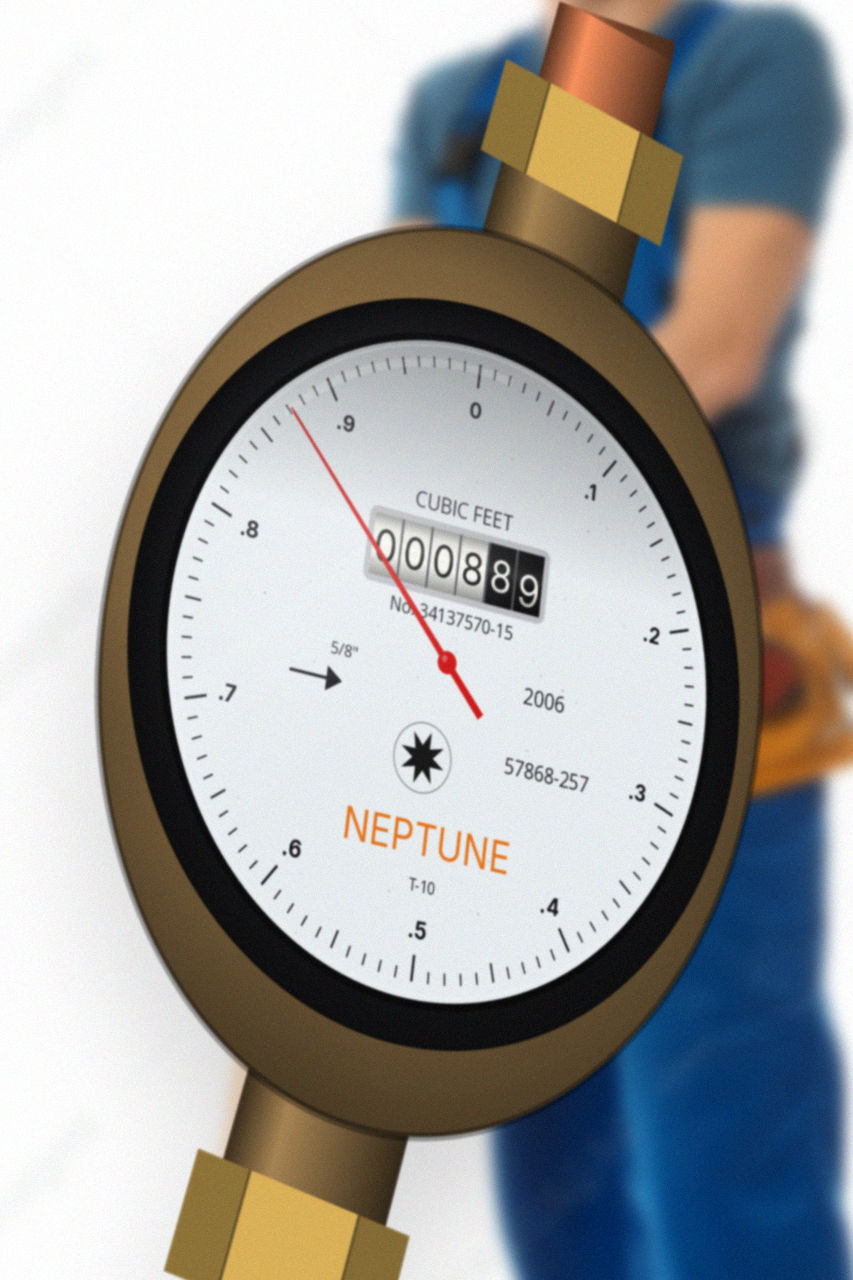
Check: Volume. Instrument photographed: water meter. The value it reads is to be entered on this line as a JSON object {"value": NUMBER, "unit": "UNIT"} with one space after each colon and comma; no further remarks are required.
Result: {"value": 888.87, "unit": "ft³"}
